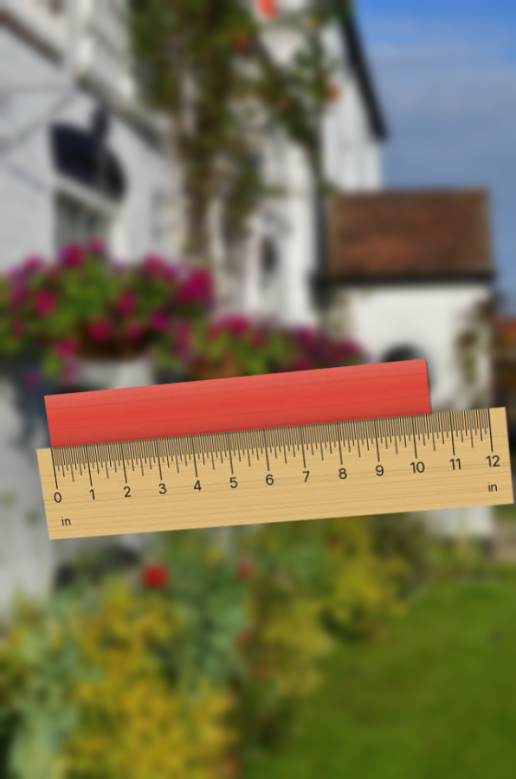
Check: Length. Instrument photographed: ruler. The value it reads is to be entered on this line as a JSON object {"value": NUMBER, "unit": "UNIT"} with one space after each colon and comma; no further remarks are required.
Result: {"value": 10.5, "unit": "in"}
